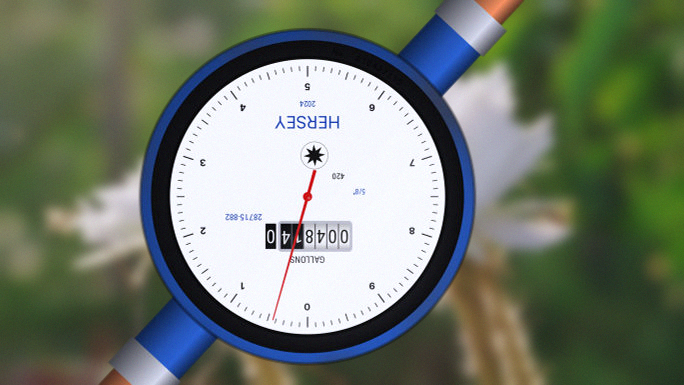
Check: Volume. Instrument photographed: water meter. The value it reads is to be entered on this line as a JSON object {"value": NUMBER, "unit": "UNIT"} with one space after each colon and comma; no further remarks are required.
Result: {"value": 48140.4, "unit": "gal"}
